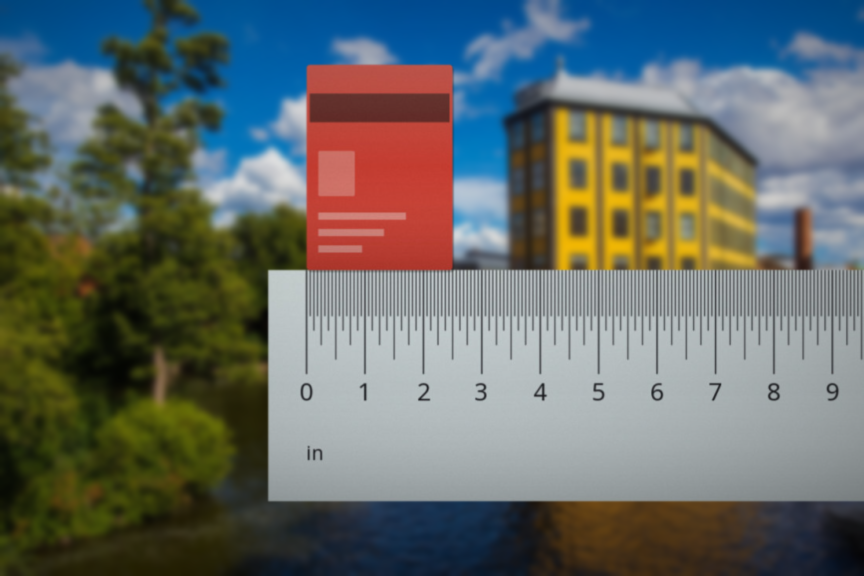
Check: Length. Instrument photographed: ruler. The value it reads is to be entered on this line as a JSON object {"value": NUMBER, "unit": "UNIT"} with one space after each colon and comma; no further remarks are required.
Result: {"value": 2.5, "unit": "in"}
